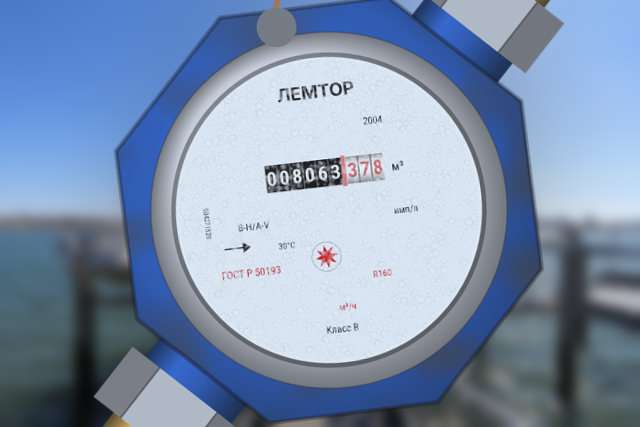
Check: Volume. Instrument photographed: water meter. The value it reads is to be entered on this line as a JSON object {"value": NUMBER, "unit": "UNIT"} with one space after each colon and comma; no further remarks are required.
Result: {"value": 8063.378, "unit": "m³"}
